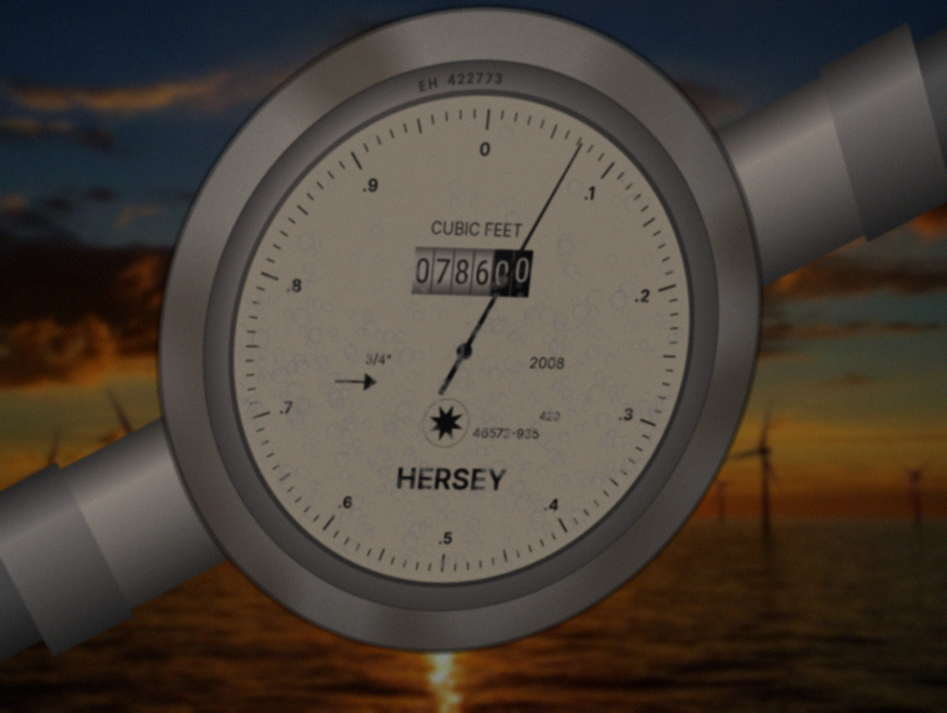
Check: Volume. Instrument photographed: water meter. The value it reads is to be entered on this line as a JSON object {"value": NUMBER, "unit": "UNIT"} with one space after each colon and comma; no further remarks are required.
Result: {"value": 78600.07, "unit": "ft³"}
